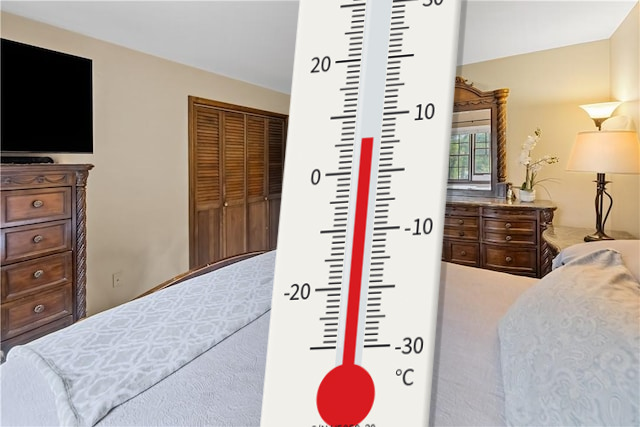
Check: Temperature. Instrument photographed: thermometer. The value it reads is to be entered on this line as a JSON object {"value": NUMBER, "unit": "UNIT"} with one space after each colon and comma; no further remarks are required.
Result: {"value": 6, "unit": "°C"}
